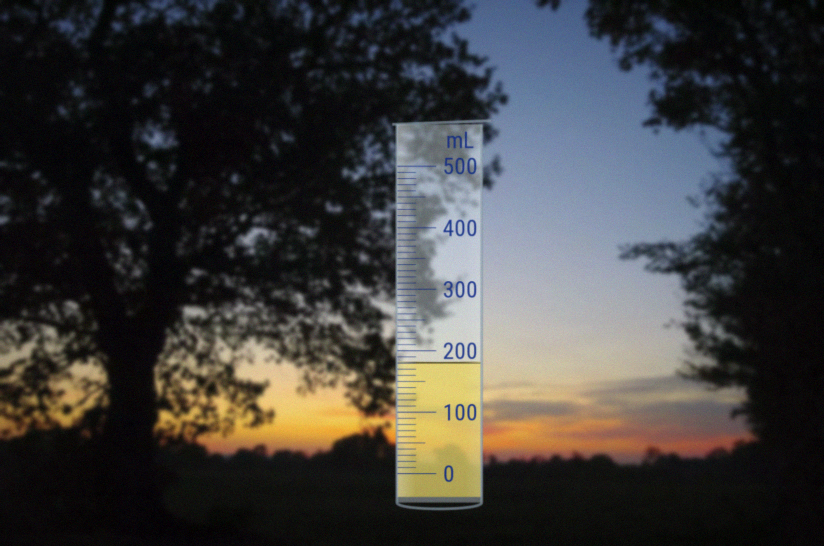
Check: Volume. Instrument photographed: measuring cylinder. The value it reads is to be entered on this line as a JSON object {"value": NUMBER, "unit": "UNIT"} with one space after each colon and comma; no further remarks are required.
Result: {"value": 180, "unit": "mL"}
